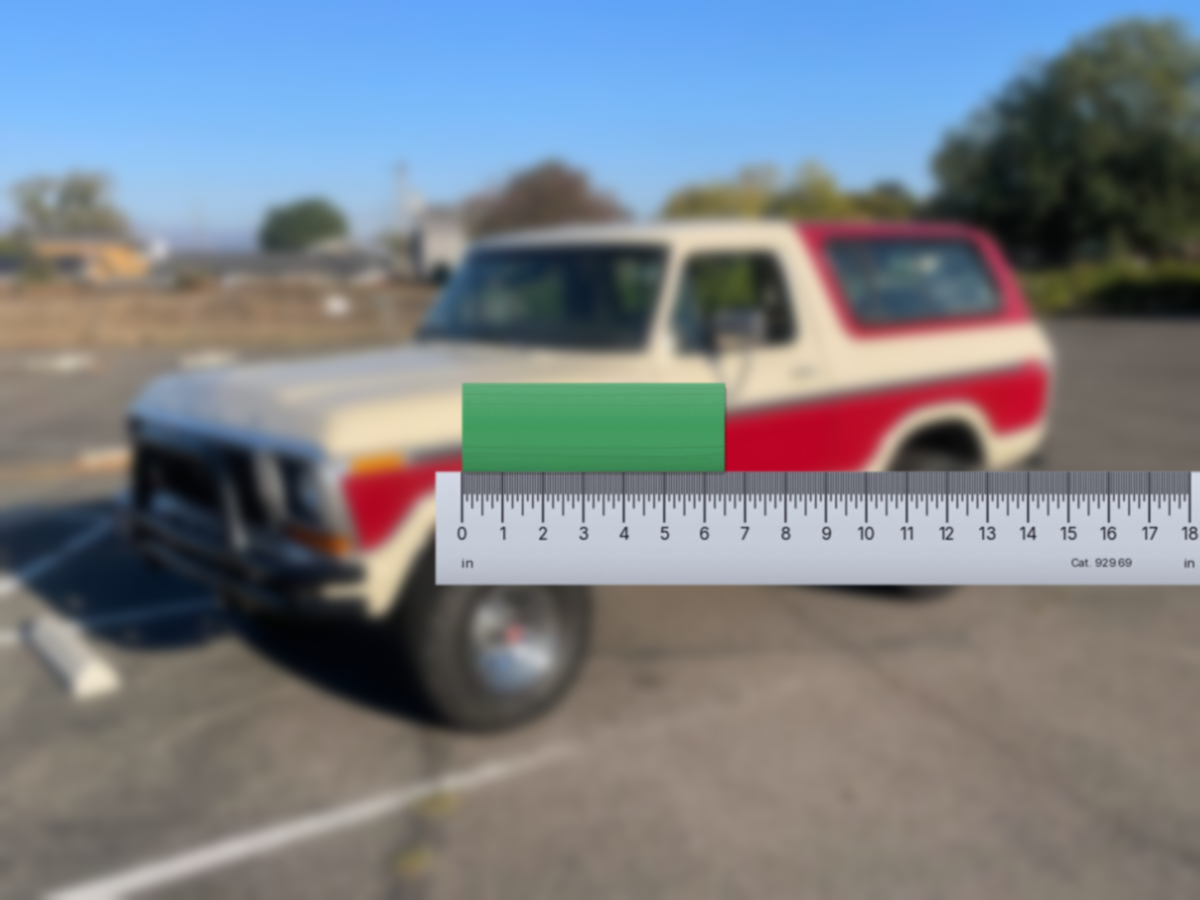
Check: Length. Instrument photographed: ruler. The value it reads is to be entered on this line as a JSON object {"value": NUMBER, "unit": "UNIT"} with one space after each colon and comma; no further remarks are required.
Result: {"value": 6.5, "unit": "in"}
